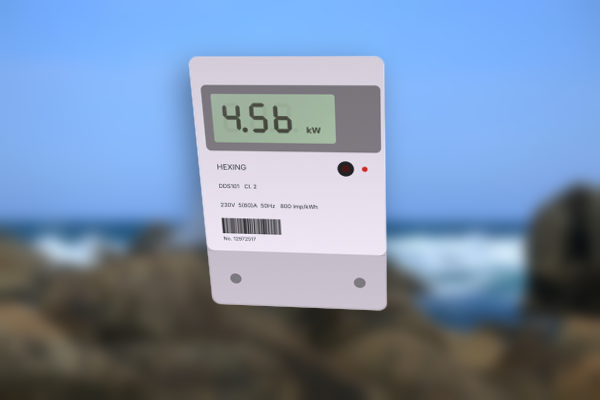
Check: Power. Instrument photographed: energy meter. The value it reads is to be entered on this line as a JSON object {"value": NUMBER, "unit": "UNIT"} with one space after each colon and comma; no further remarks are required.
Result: {"value": 4.56, "unit": "kW"}
